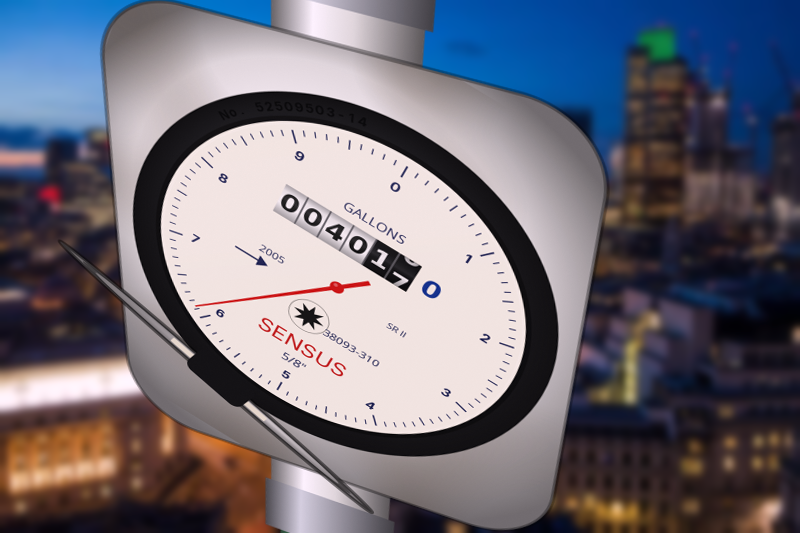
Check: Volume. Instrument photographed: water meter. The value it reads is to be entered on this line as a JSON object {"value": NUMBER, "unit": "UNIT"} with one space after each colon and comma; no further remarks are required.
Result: {"value": 40166.1, "unit": "gal"}
